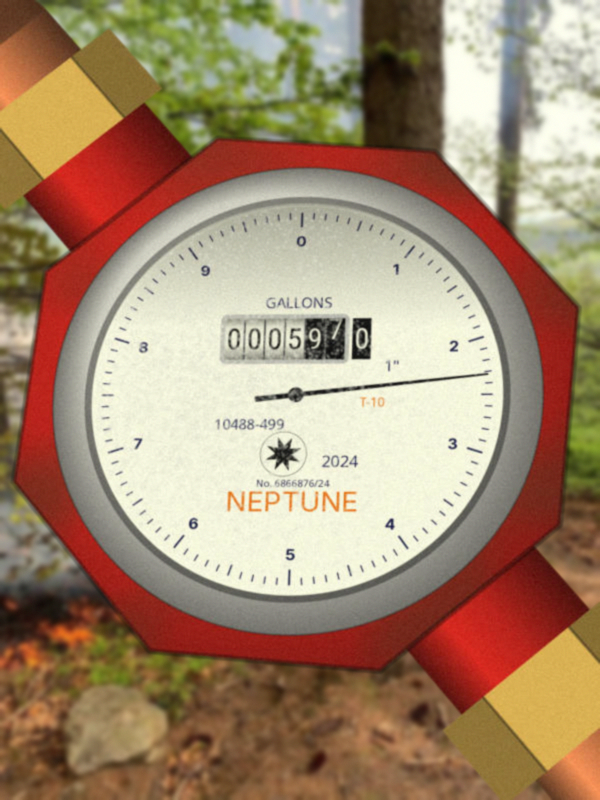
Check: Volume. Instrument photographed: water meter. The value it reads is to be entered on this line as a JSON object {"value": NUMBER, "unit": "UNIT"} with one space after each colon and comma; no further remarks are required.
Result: {"value": 5972.3, "unit": "gal"}
